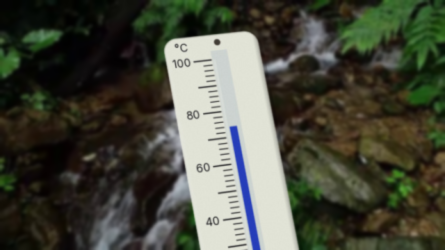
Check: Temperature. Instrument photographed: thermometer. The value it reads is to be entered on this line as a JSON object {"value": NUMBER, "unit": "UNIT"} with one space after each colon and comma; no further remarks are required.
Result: {"value": 74, "unit": "°C"}
